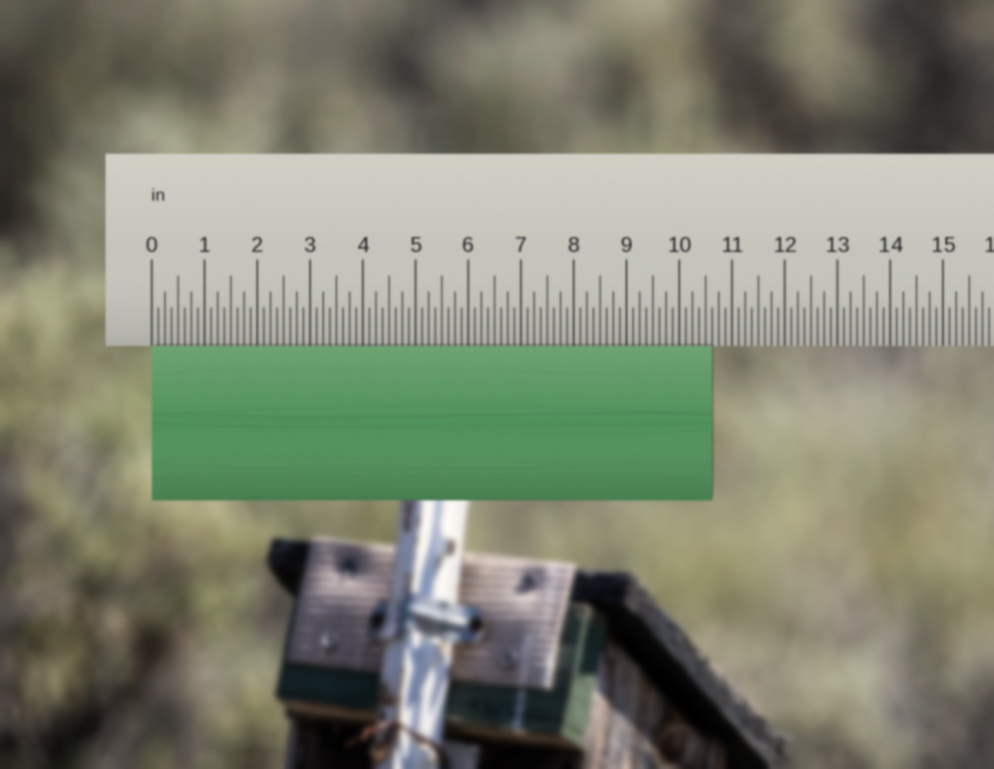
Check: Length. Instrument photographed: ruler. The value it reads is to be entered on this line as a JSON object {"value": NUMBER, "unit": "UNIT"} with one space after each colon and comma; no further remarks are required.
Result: {"value": 10.625, "unit": "in"}
